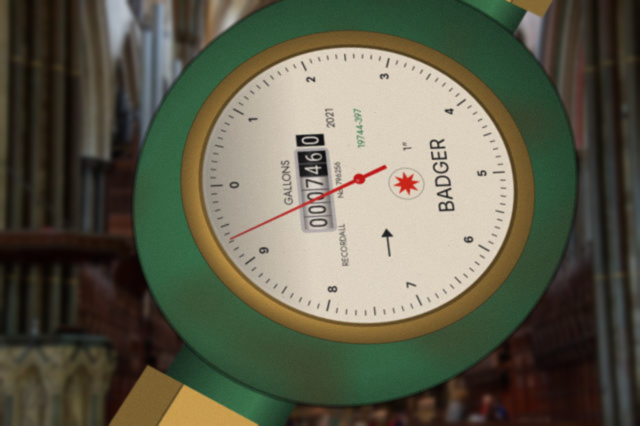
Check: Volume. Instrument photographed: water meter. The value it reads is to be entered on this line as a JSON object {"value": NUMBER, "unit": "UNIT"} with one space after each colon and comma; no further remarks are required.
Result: {"value": 7459.3, "unit": "gal"}
